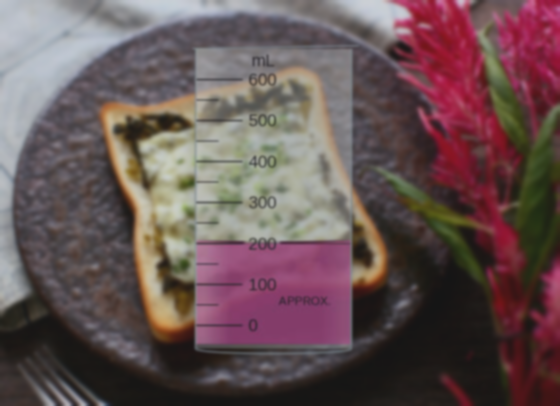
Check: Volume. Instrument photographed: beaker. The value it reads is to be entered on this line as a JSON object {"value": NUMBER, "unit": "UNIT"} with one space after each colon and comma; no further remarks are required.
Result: {"value": 200, "unit": "mL"}
